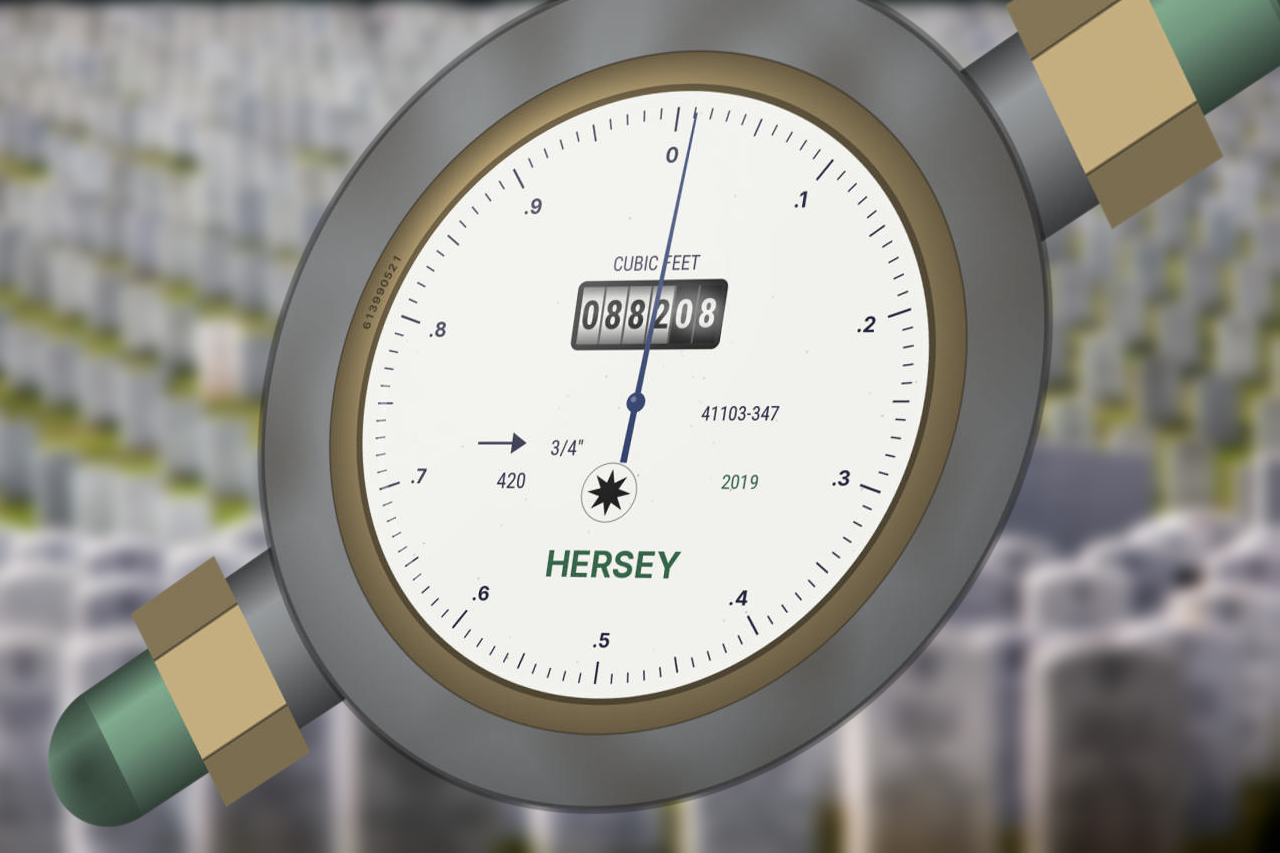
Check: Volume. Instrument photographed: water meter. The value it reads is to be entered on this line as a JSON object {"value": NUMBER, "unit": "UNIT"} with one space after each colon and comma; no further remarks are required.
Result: {"value": 88208.01, "unit": "ft³"}
